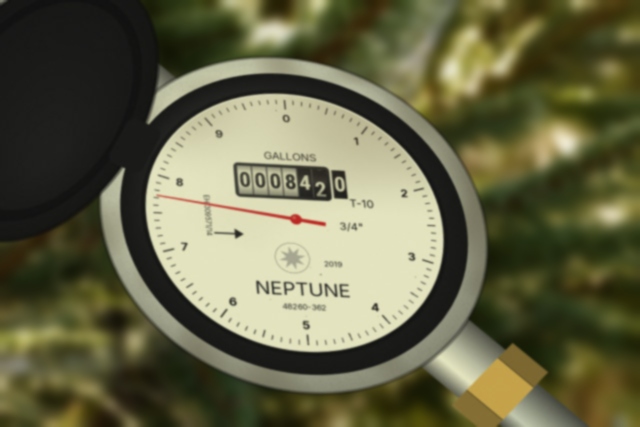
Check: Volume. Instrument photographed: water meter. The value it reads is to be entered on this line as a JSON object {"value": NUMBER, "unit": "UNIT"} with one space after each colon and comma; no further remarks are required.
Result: {"value": 8417.7, "unit": "gal"}
